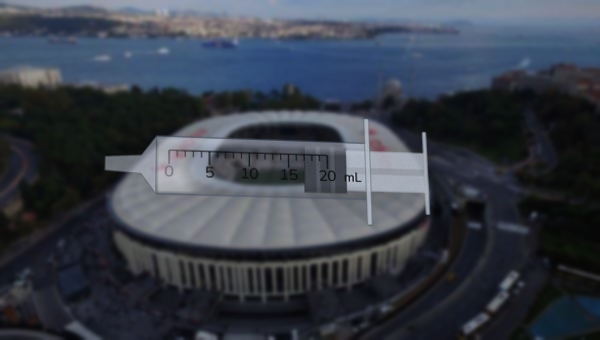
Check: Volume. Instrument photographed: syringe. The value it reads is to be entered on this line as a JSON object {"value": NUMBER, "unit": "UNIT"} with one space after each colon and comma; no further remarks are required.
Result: {"value": 17, "unit": "mL"}
